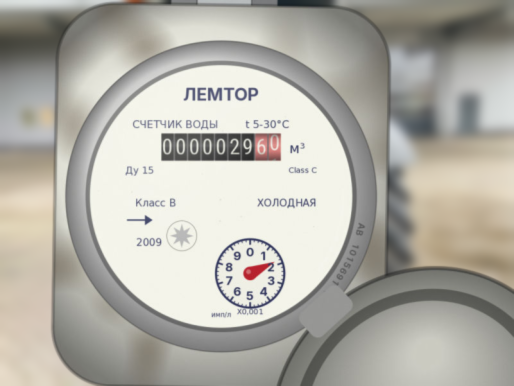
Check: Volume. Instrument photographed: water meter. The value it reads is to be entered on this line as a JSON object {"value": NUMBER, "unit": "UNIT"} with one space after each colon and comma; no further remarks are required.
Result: {"value": 29.601, "unit": "m³"}
